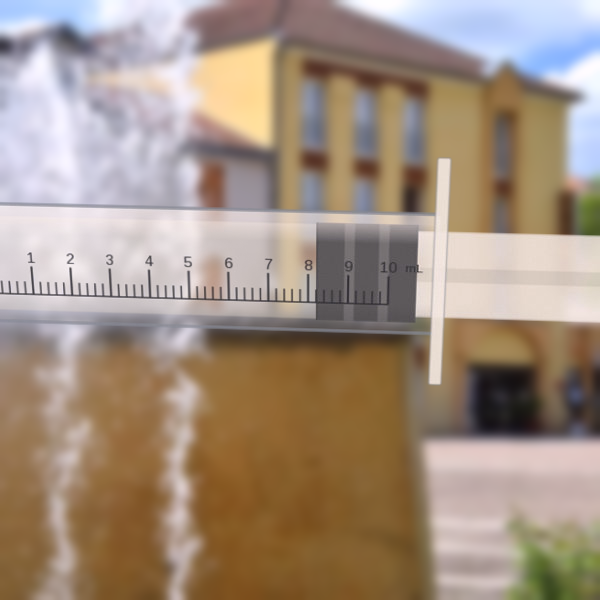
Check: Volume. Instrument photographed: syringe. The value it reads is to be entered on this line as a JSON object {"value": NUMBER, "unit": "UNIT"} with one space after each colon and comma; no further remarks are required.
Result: {"value": 8.2, "unit": "mL"}
